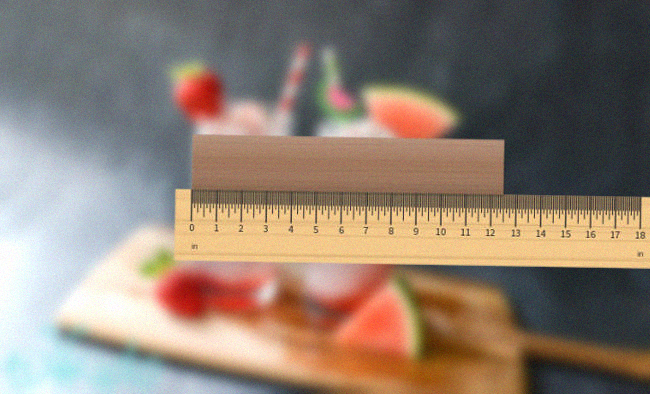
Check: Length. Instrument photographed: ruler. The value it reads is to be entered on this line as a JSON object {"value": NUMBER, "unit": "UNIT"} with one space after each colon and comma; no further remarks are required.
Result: {"value": 12.5, "unit": "in"}
